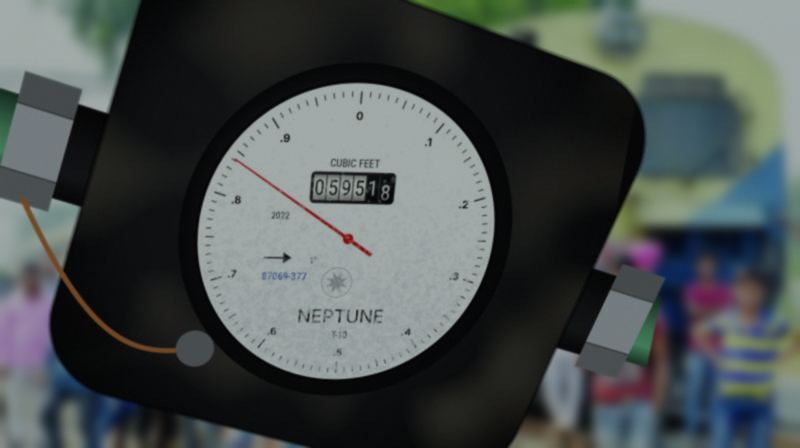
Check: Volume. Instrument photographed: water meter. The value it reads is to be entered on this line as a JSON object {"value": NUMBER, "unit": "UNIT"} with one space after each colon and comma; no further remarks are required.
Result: {"value": 59517.84, "unit": "ft³"}
